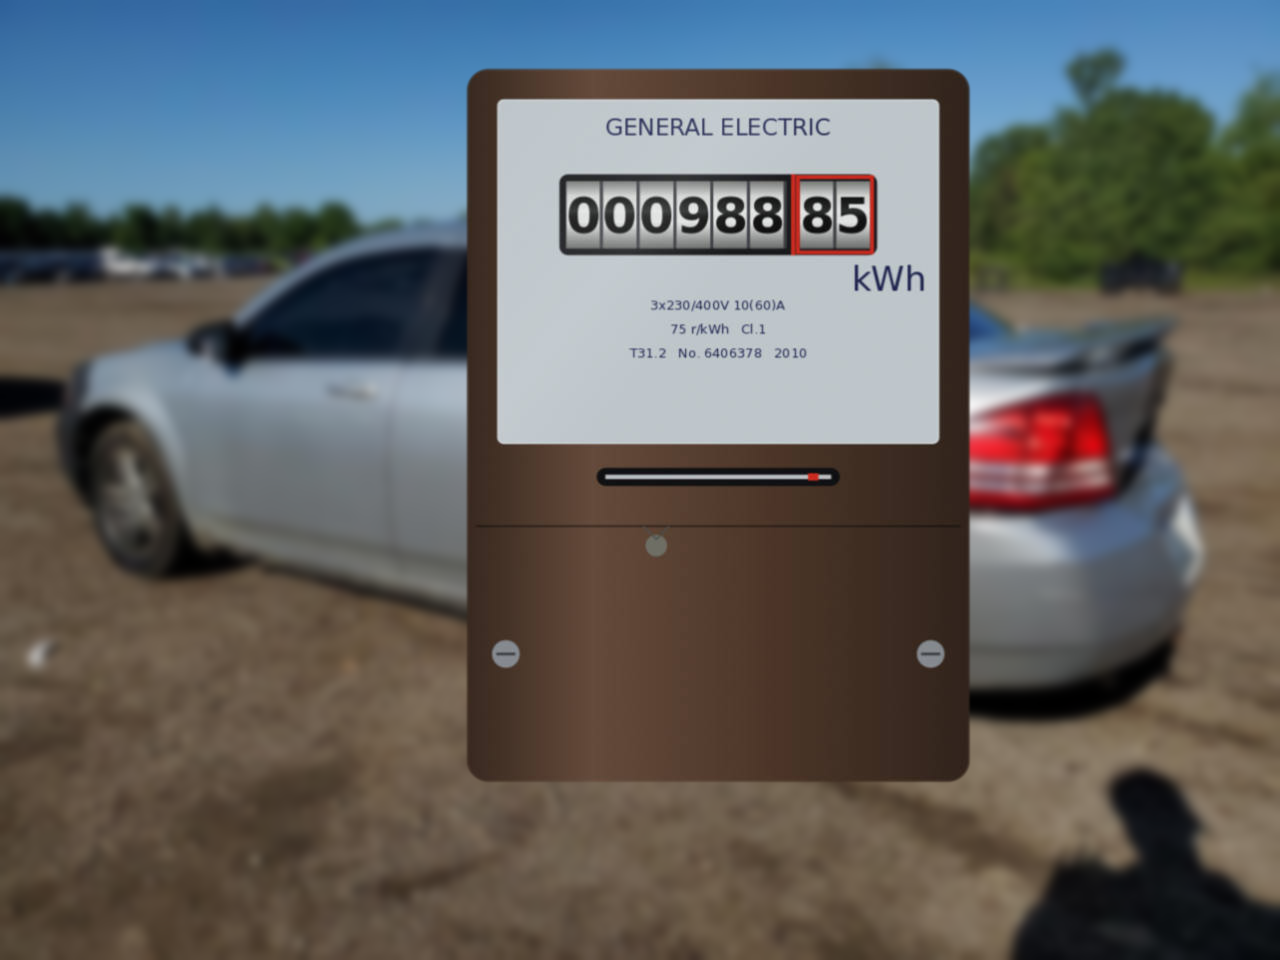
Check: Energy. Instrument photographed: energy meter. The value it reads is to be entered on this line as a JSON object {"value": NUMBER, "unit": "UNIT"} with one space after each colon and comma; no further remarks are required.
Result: {"value": 988.85, "unit": "kWh"}
